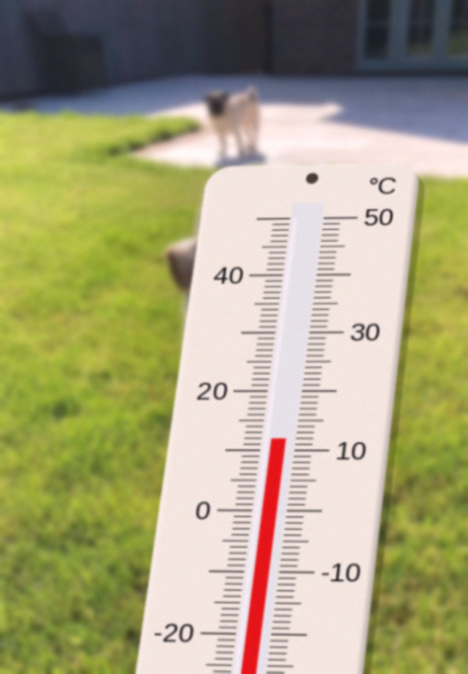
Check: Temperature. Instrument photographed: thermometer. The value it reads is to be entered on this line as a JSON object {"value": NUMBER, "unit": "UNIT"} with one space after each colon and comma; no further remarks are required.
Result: {"value": 12, "unit": "°C"}
